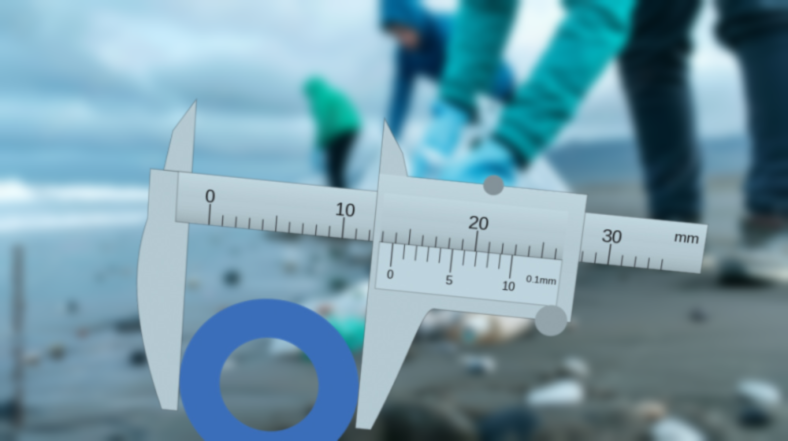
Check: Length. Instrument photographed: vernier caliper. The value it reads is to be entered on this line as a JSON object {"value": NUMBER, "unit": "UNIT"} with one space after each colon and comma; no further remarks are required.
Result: {"value": 13.8, "unit": "mm"}
